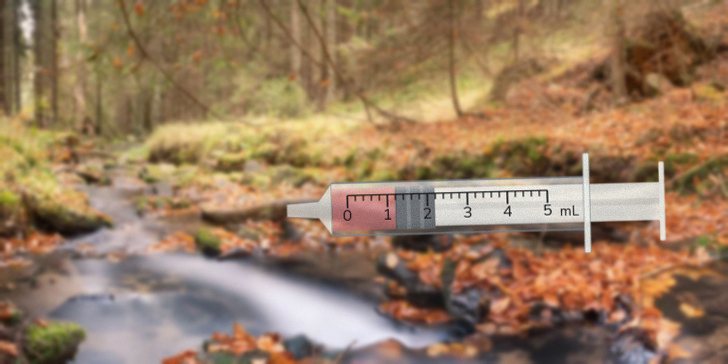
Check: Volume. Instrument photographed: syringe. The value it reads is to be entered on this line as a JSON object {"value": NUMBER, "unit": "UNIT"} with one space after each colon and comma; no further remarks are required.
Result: {"value": 1.2, "unit": "mL"}
